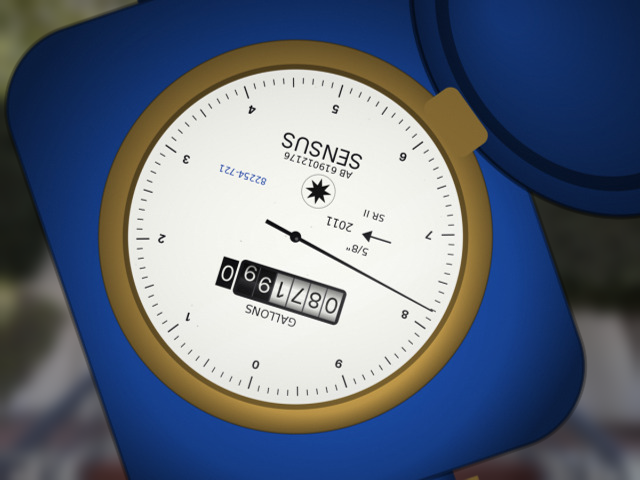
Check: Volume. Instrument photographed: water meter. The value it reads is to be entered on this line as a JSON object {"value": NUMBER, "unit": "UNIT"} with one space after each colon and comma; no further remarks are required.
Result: {"value": 871987.8, "unit": "gal"}
